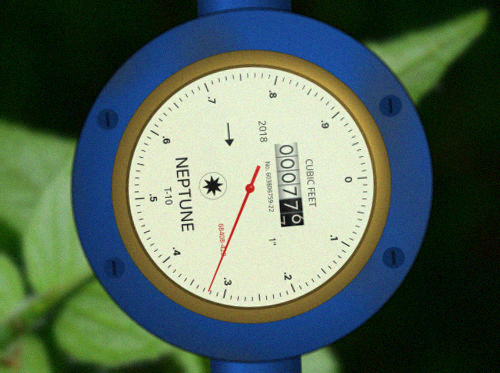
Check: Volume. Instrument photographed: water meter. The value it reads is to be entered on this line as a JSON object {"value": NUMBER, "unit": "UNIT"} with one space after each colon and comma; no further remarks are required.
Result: {"value": 776.32, "unit": "ft³"}
